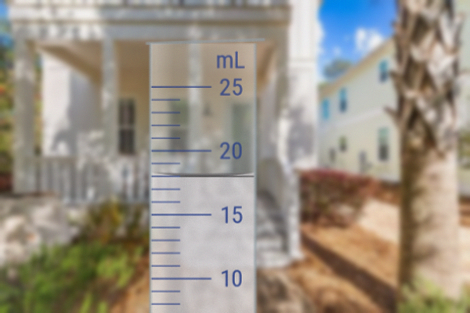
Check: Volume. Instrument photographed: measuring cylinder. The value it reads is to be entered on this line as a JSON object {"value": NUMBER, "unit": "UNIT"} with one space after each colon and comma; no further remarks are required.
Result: {"value": 18, "unit": "mL"}
